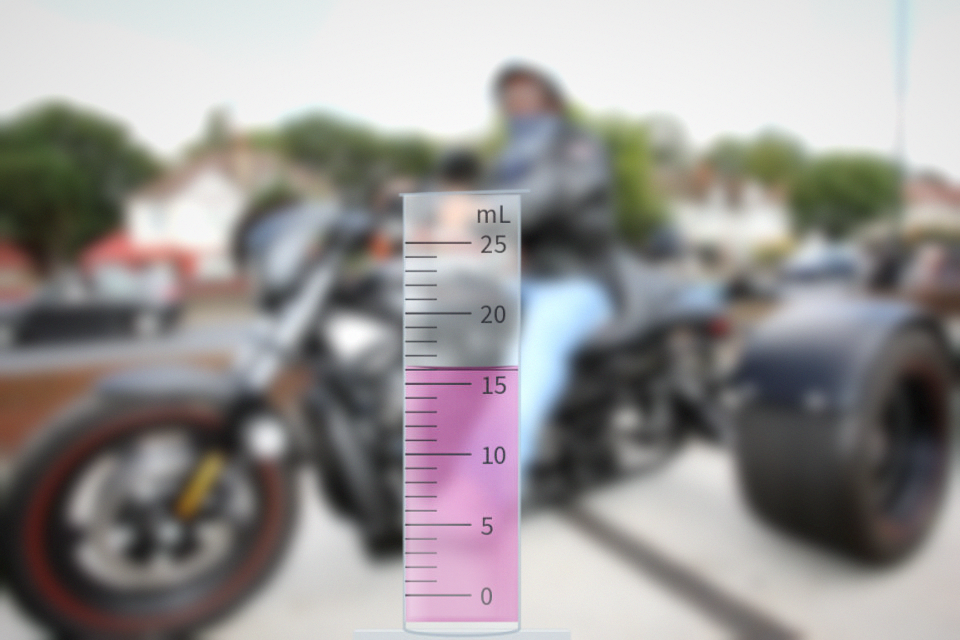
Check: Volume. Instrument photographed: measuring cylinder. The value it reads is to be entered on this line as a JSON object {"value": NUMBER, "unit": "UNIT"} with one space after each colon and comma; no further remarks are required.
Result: {"value": 16, "unit": "mL"}
